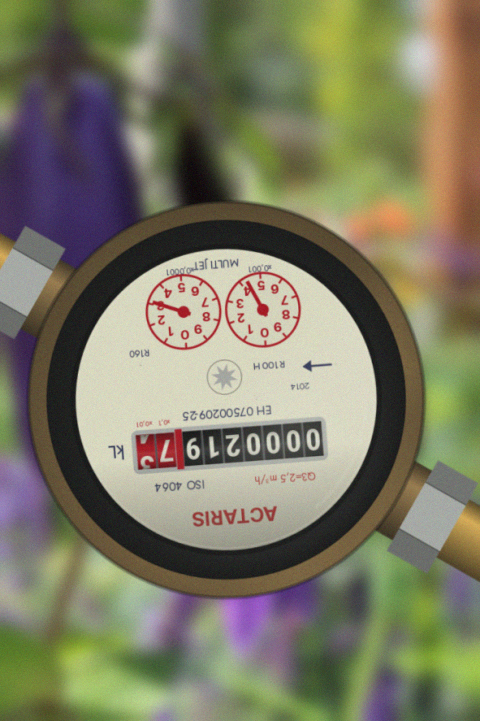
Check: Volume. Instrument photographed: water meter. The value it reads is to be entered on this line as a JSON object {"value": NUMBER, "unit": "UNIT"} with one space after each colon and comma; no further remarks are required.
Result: {"value": 219.7343, "unit": "kL"}
